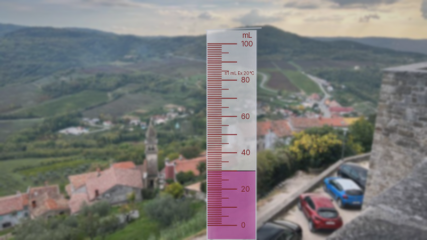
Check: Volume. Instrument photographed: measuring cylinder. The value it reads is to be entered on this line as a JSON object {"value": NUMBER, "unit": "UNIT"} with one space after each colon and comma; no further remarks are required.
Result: {"value": 30, "unit": "mL"}
